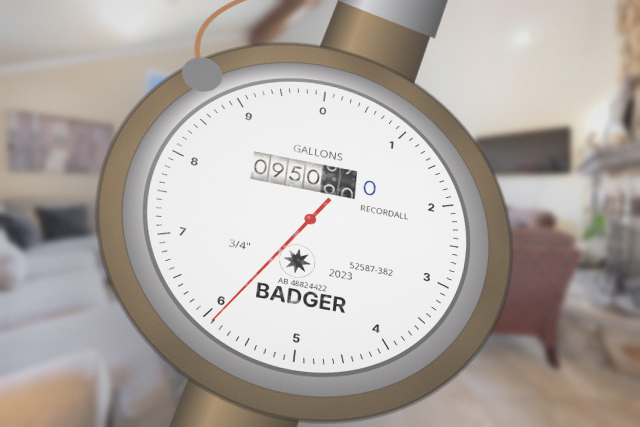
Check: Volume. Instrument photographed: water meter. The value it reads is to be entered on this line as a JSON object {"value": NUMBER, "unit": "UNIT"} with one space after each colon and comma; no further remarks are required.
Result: {"value": 950895.9, "unit": "gal"}
